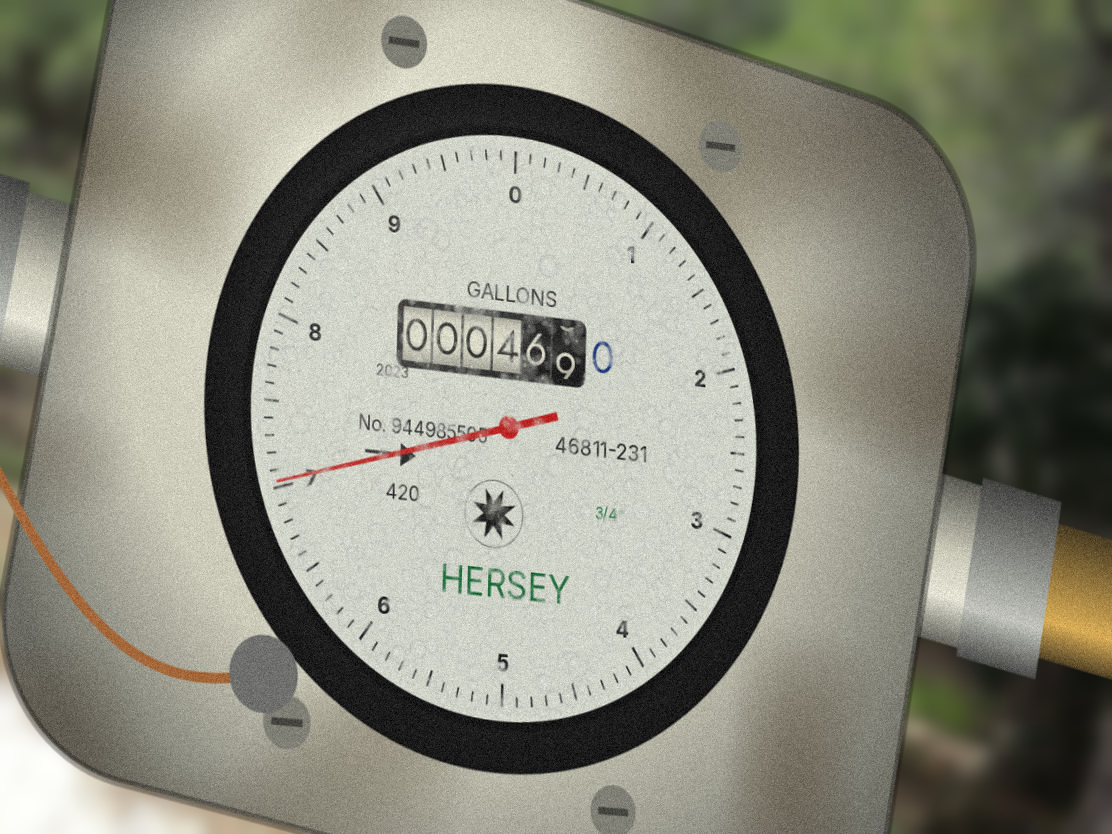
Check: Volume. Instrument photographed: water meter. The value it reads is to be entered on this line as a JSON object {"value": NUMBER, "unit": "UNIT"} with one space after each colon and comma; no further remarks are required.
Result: {"value": 4687.0, "unit": "gal"}
